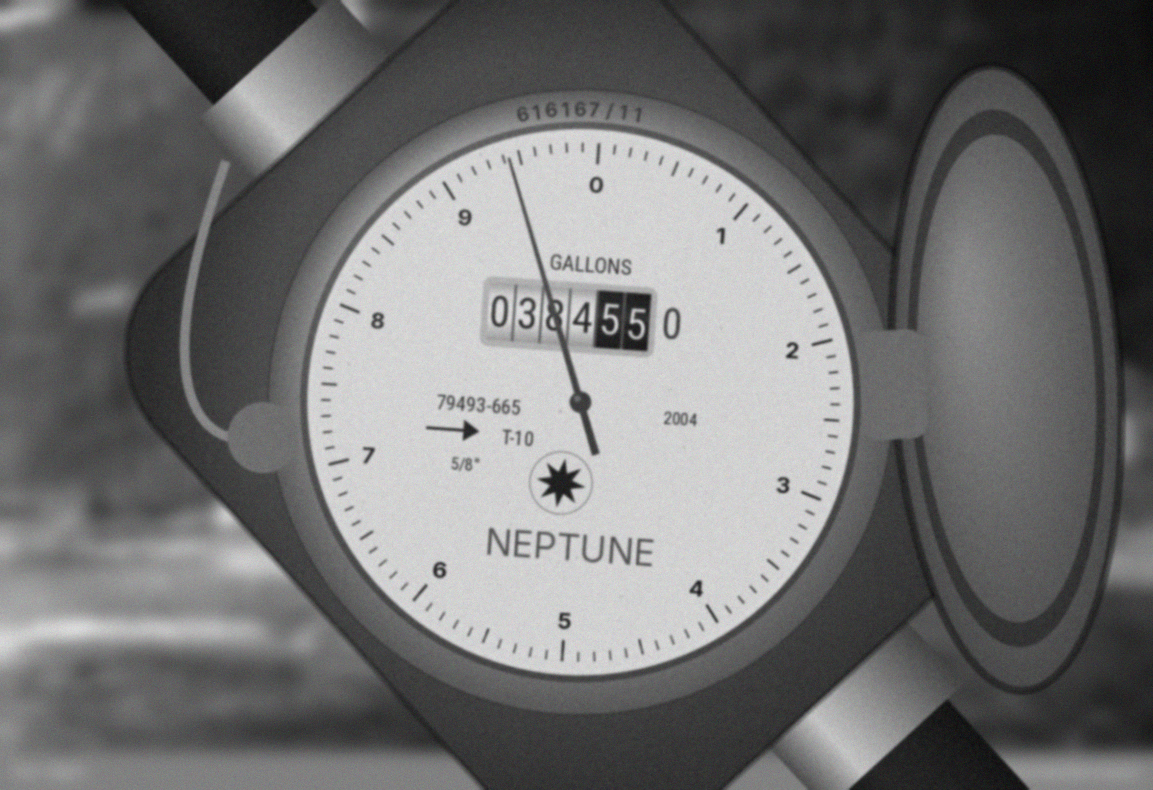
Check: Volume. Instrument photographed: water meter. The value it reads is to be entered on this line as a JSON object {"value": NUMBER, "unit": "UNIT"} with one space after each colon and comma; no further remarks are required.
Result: {"value": 384549.4, "unit": "gal"}
